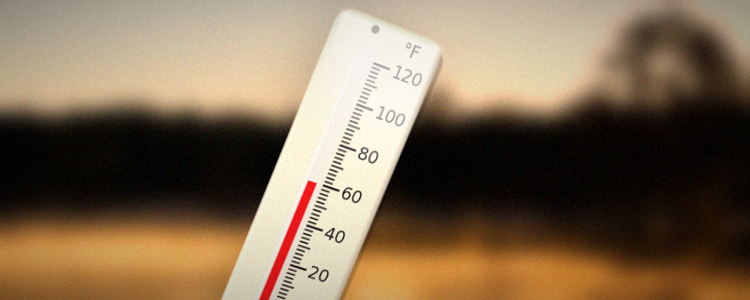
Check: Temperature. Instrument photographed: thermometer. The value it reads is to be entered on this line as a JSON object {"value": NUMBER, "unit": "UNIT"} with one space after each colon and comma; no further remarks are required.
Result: {"value": 60, "unit": "°F"}
